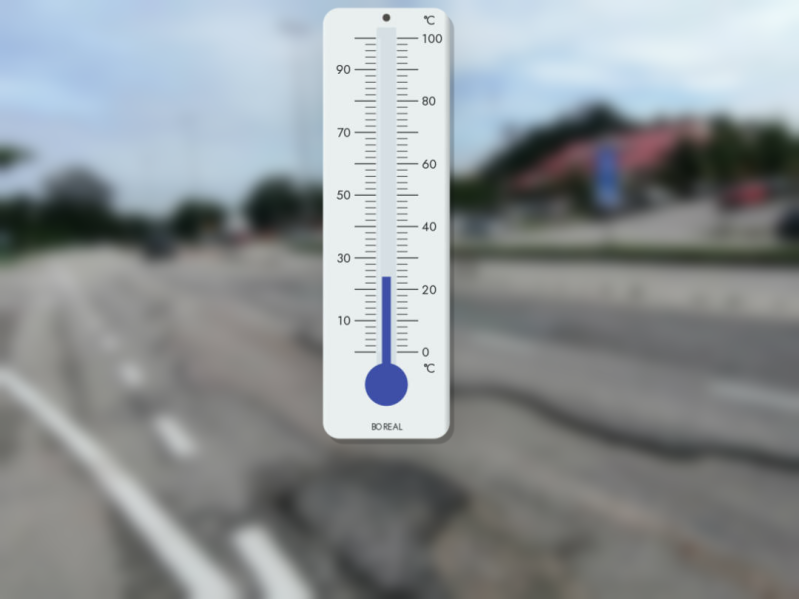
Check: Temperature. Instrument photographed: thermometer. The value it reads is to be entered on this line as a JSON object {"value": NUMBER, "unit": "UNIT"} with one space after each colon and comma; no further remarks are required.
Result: {"value": 24, "unit": "°C"}
